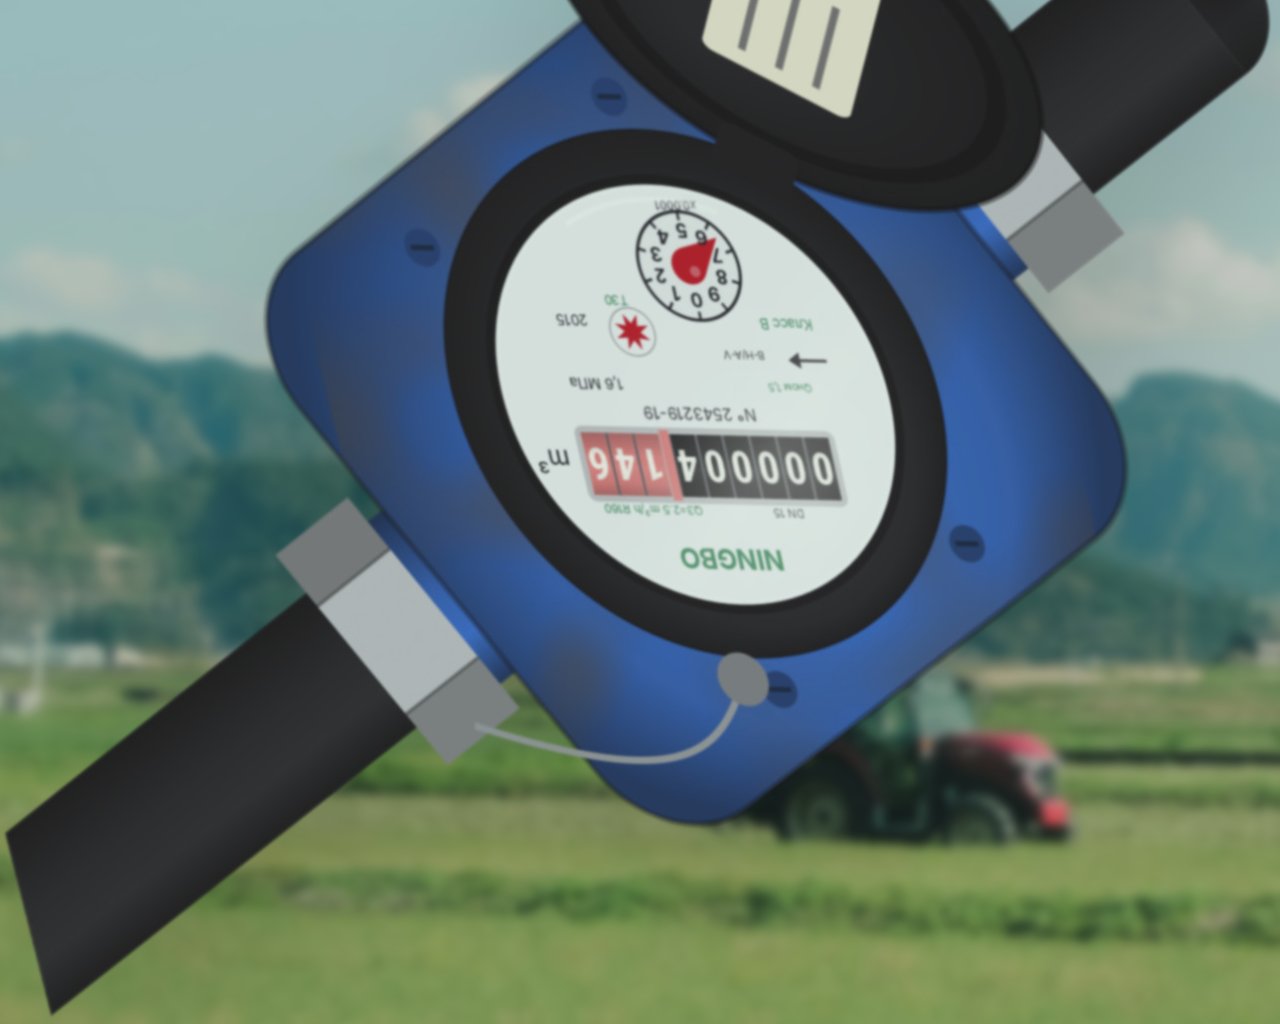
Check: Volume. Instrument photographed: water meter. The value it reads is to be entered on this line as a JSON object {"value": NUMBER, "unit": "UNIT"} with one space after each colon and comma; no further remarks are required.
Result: {"value": 4.1466, "unit": "m³"}
